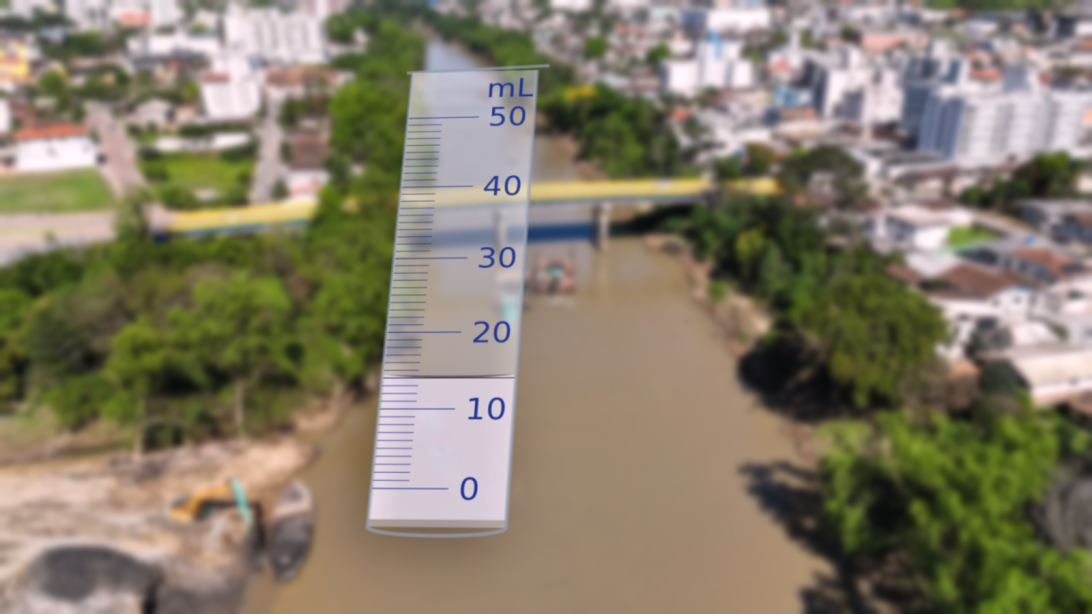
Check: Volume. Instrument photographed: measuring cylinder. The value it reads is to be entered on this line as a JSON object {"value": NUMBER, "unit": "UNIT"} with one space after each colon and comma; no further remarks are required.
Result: {"value": 14, "unit": "mL"}
